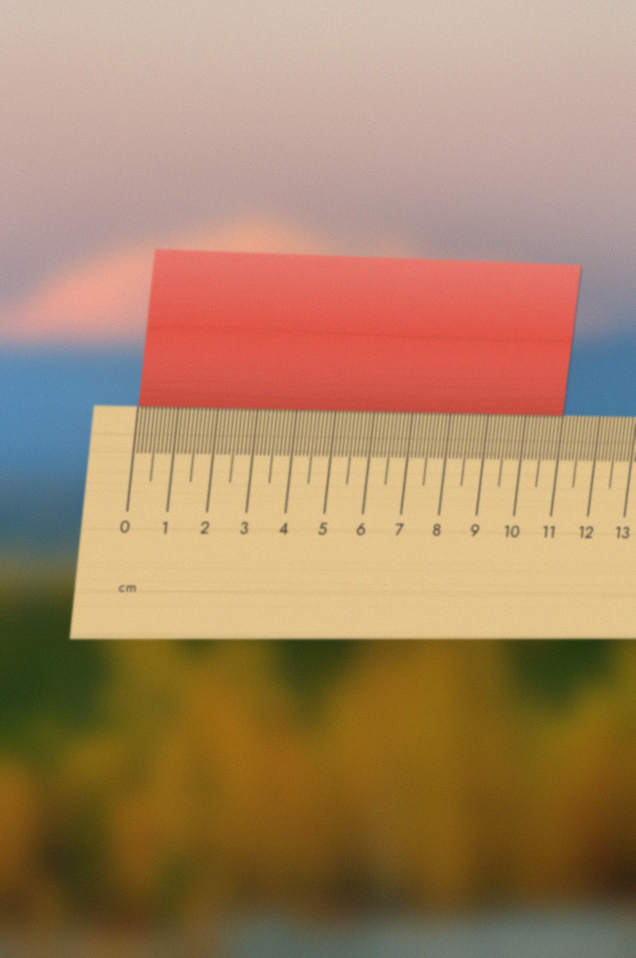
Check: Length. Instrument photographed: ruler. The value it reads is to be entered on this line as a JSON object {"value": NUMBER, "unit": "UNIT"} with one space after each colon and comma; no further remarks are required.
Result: {"value": 11, "unit": "cm"}
